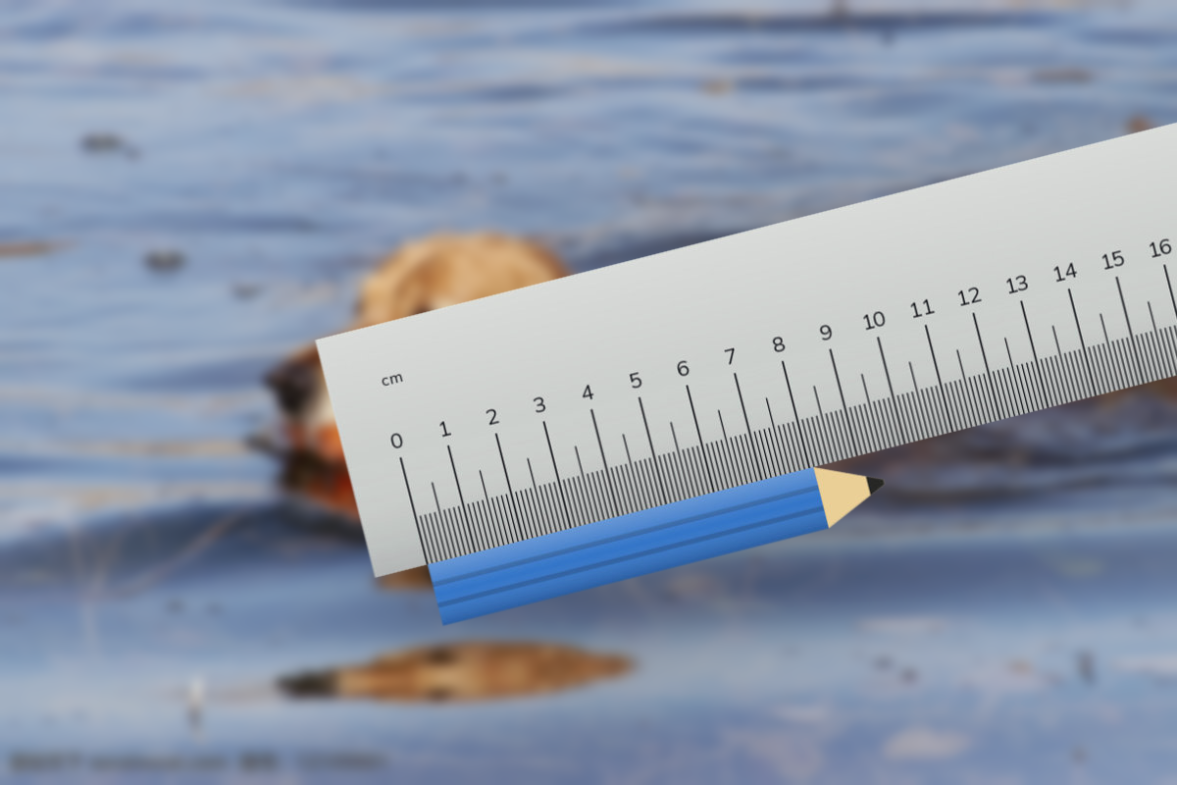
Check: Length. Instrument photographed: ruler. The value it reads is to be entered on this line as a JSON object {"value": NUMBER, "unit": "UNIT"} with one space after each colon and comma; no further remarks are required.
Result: {"value": 9.4, "unit": "cm"}
